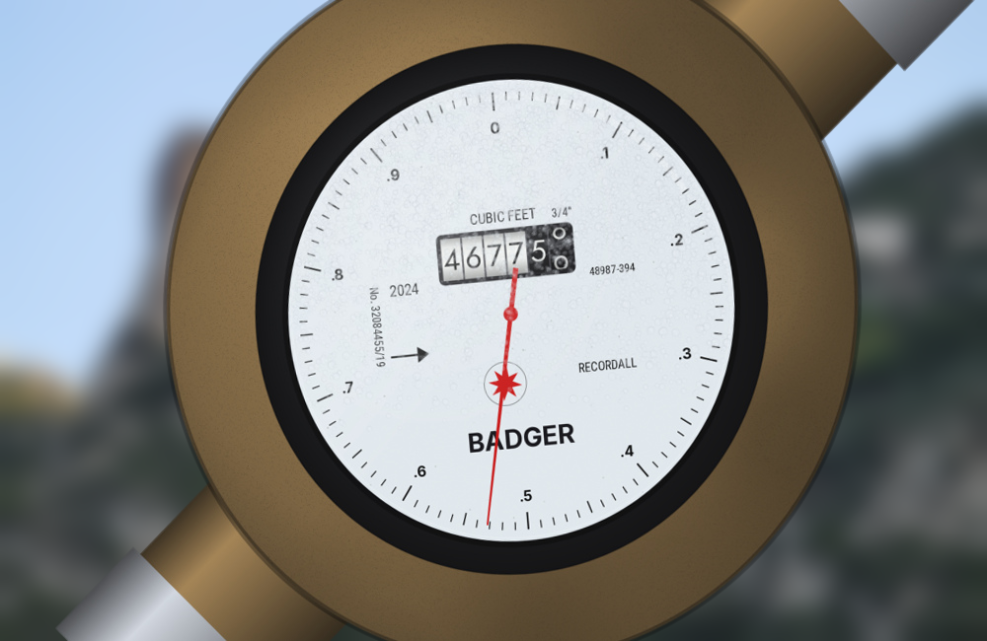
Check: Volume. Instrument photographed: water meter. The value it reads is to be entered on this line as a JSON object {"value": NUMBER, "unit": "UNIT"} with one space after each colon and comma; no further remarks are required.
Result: {"value": 467758.53, "unit": "ft³"}
